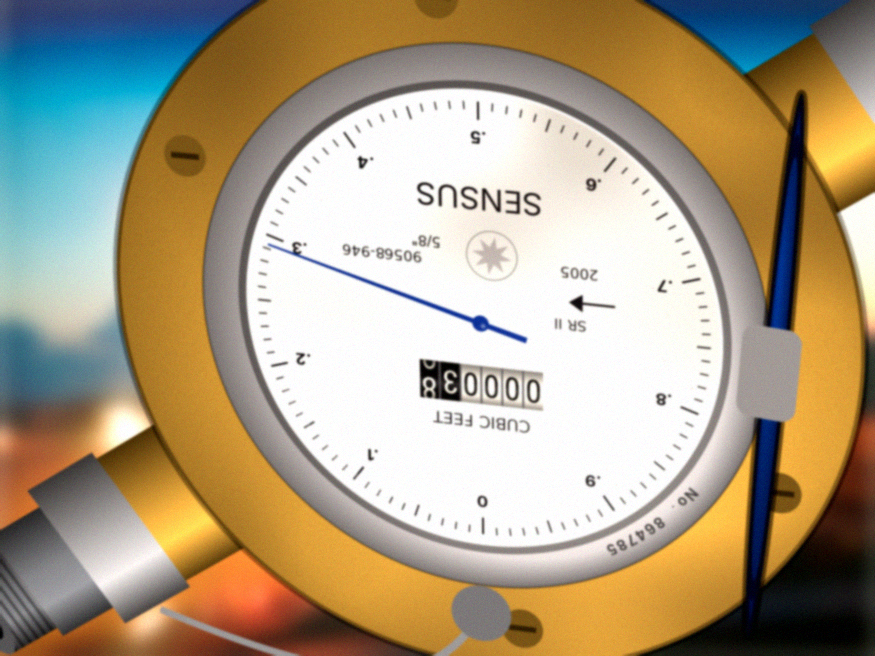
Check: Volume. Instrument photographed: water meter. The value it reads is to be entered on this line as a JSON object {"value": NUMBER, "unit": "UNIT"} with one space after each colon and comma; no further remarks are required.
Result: {"value": 38.29, "unit": "ft³"}
